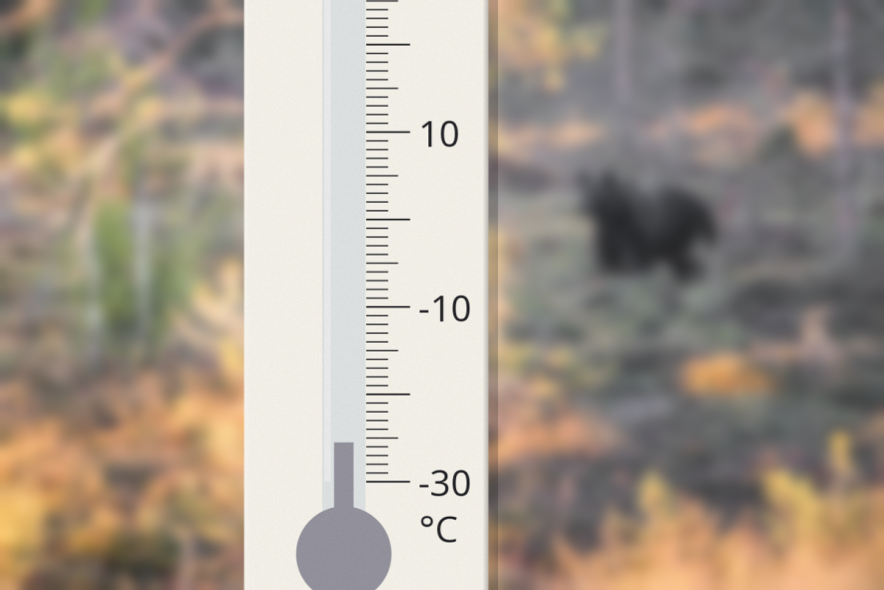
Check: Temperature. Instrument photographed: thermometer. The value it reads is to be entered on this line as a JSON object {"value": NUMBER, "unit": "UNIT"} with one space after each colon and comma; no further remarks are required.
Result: {"value": -25.5, "unit": "°C"}
